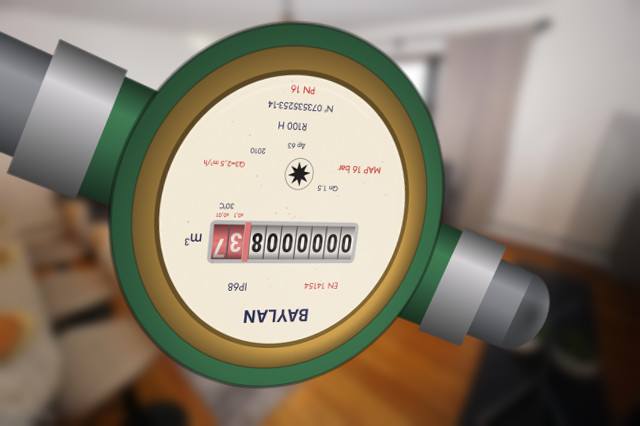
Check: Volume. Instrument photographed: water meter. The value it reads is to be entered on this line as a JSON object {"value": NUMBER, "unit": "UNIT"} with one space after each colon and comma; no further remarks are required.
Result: {"value": 8.37, "unit": "m³"}
